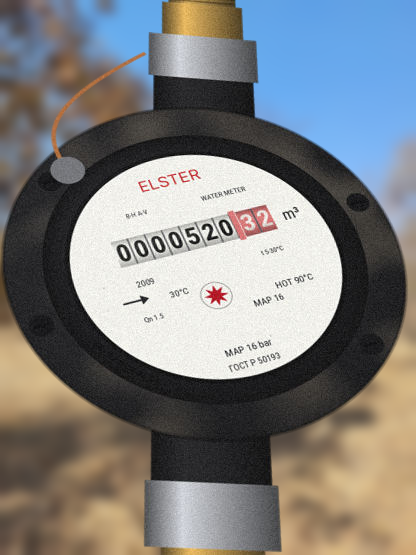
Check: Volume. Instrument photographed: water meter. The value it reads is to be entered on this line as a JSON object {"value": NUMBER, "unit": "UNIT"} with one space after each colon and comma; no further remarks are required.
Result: {"value": 520.32, "unit": "m³"}
